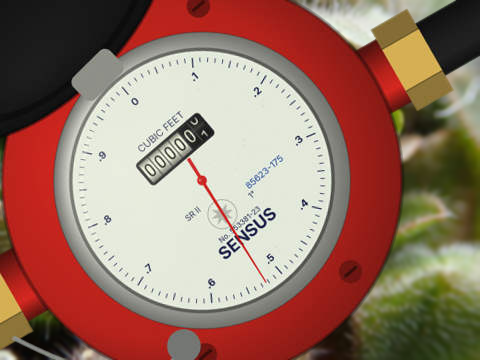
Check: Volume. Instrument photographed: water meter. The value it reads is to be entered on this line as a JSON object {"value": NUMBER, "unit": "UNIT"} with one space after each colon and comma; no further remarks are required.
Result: {"value": 0.52, "unit": "ft³"}
